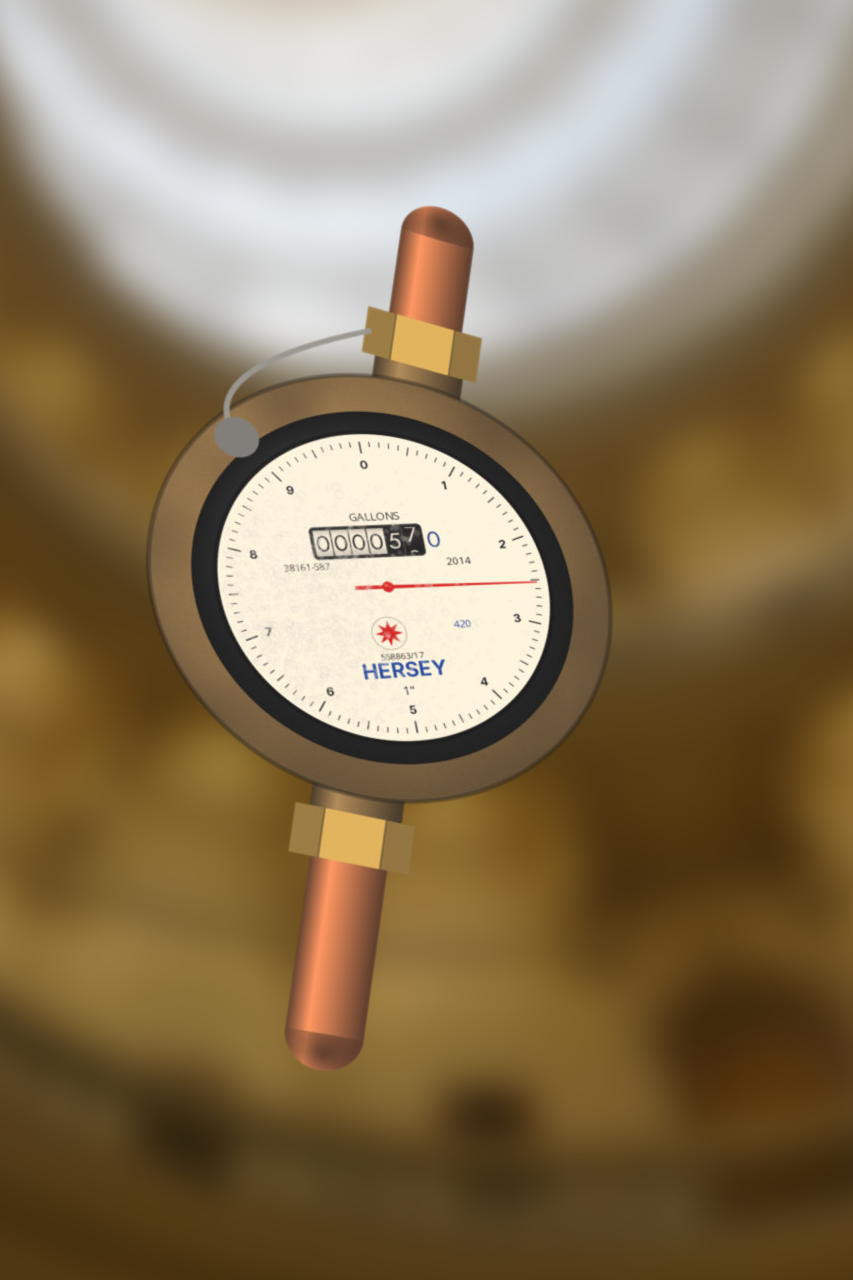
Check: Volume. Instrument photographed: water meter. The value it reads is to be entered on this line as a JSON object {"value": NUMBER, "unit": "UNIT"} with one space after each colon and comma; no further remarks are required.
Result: {"value": 572.5, "unit": "gal"}
